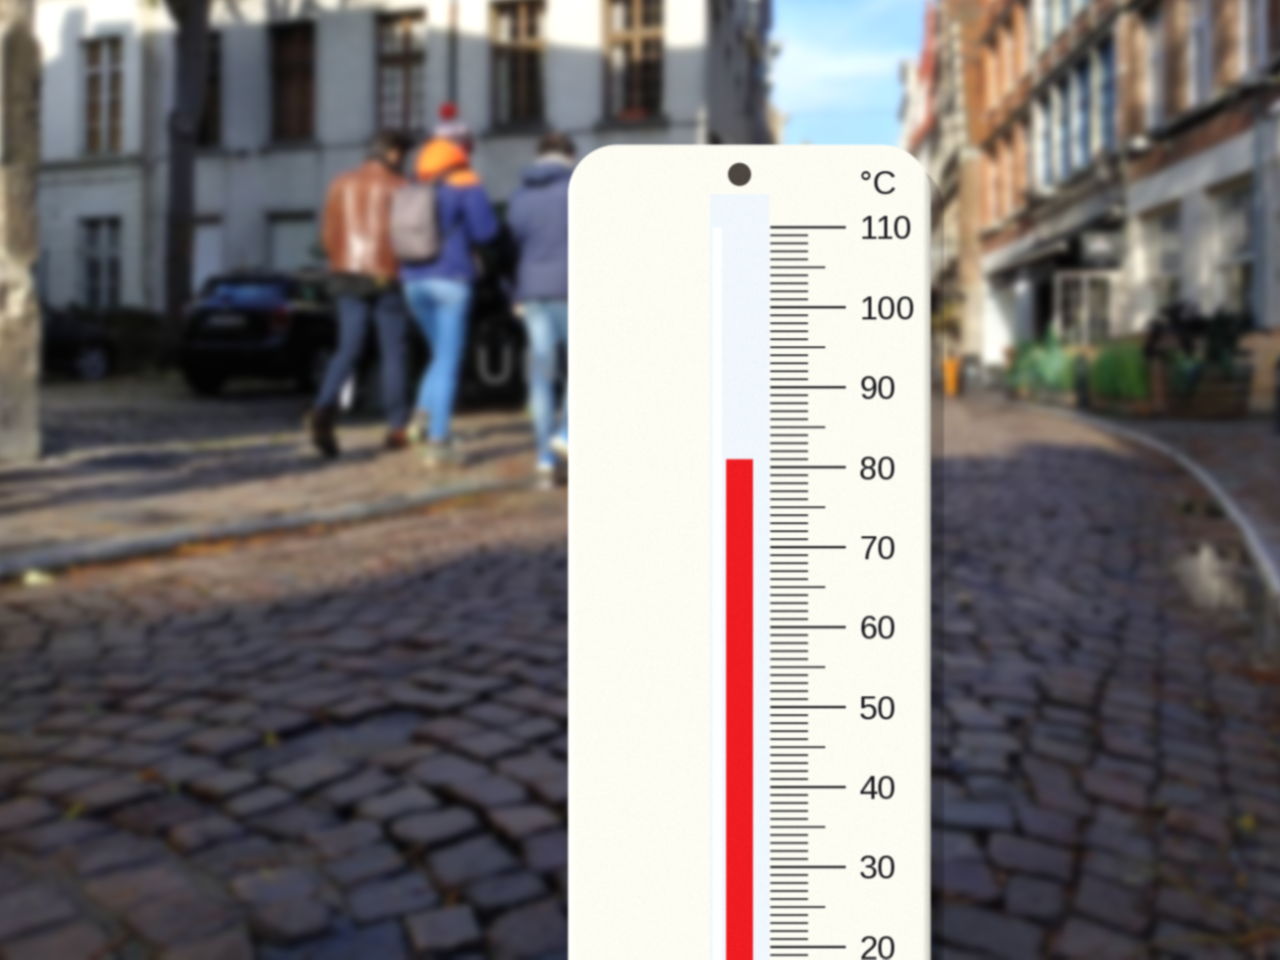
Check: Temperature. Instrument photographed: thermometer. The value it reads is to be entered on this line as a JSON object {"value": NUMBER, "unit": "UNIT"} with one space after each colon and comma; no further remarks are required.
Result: {"value": 81, "unit": "°C"}
